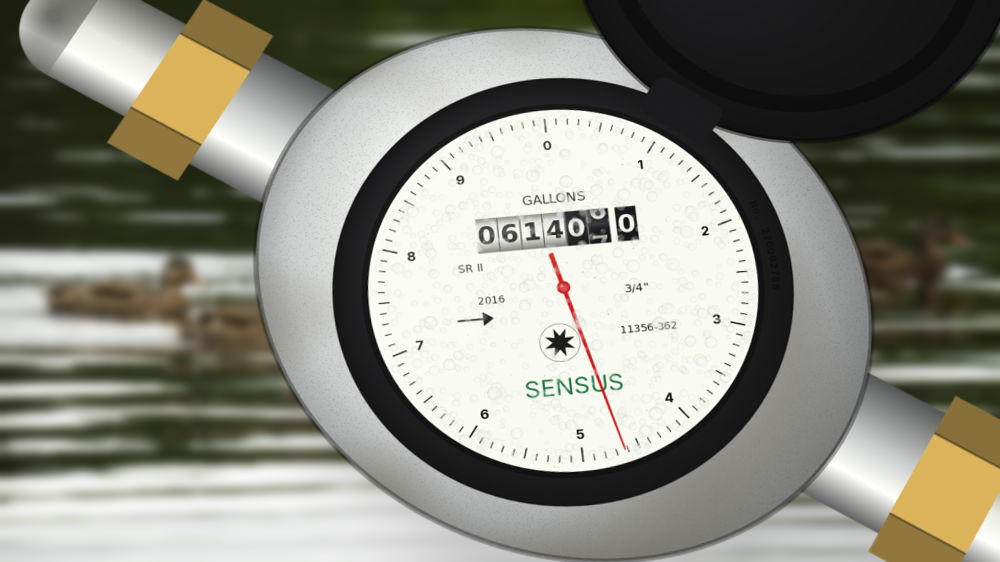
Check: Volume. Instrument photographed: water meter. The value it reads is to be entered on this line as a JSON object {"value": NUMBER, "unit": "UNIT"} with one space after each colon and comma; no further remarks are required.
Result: {"value": 614064.6, "unit": "gal"}
